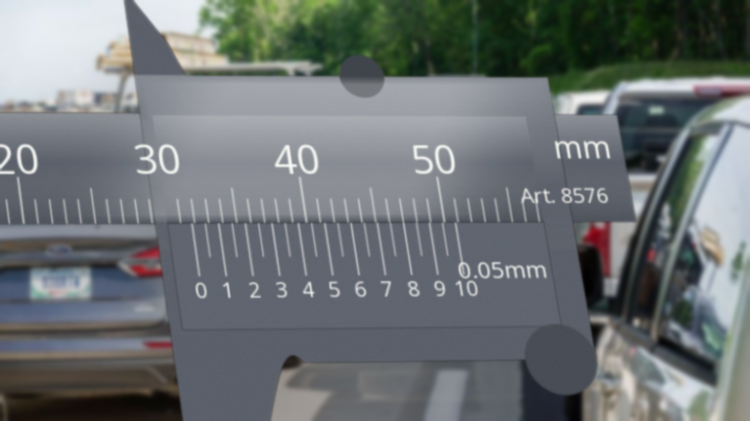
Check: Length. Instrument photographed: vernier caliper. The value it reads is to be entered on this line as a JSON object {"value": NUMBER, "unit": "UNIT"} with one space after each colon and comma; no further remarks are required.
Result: {"value": 31.8, "unit": "mm"}
